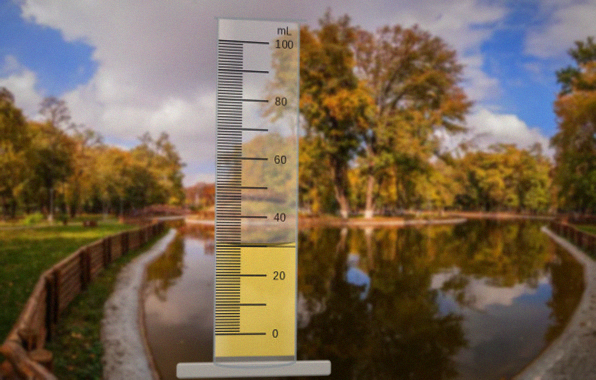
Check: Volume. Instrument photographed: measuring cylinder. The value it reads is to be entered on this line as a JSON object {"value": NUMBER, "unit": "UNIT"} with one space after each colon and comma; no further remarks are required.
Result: {"value": 30, "unit": "mL"}
